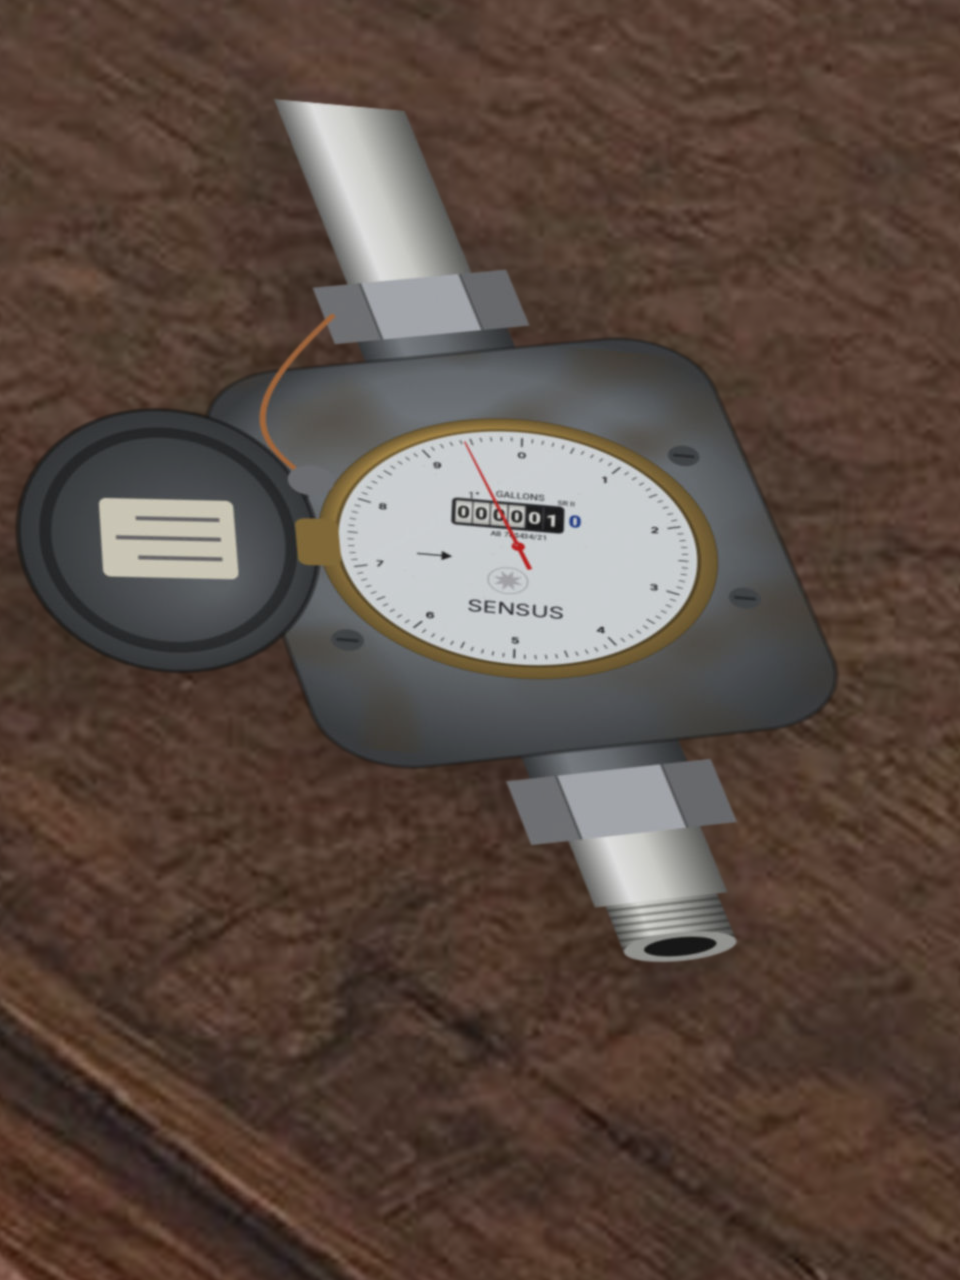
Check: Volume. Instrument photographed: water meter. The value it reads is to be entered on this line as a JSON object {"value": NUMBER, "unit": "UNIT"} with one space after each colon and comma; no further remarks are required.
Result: {"value": 9.4, "unit": "gal"}
